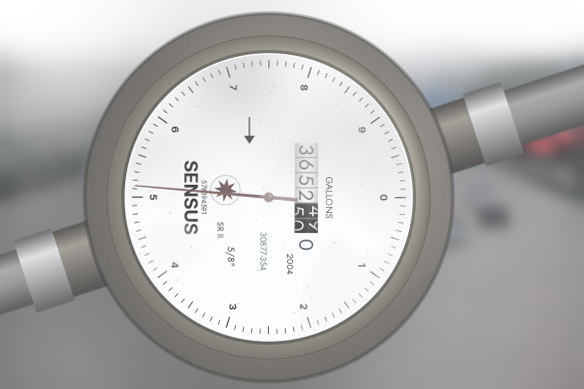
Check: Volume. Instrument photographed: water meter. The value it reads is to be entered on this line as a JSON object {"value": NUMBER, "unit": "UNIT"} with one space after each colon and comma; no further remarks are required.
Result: {"value": 3652495.1, "unit": "gal"}
